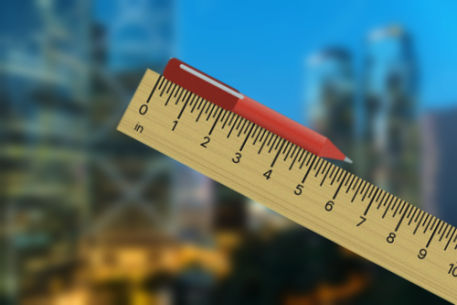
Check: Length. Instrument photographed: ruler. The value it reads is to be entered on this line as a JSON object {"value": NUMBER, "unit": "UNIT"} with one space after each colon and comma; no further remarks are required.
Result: {"value": 6, "unit": "in"}
